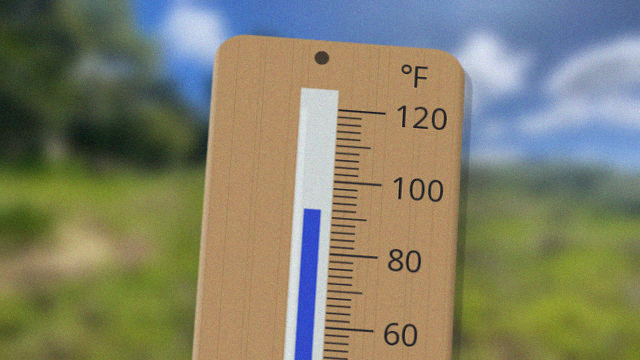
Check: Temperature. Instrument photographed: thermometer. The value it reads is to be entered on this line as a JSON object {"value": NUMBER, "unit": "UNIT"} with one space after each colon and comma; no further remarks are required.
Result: {"value": 92, "unit": "°F"}
